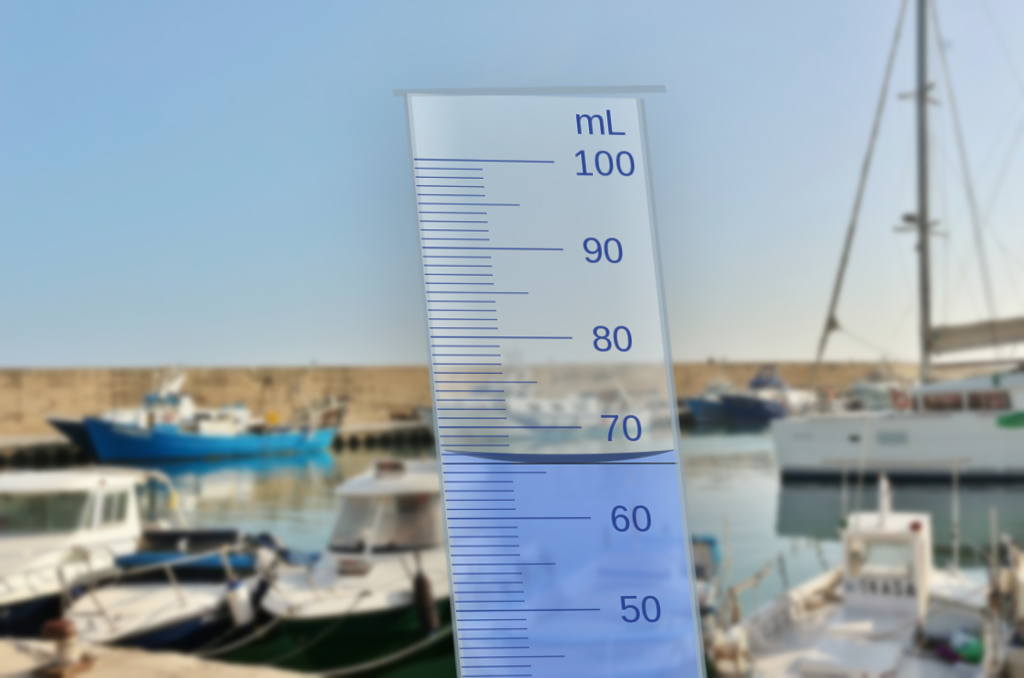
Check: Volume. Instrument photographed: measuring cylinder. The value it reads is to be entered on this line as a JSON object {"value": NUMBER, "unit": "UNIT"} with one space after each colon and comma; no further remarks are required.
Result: {"value": 66, "unit": "mL"}
